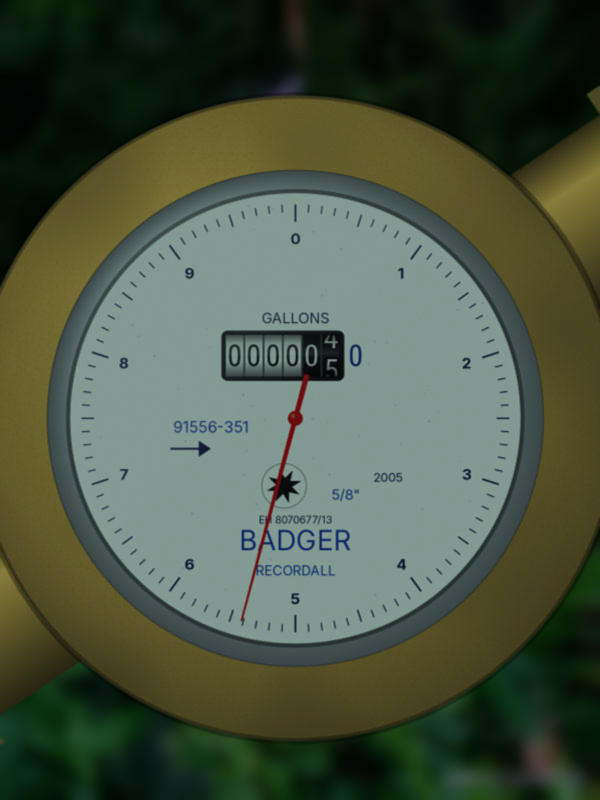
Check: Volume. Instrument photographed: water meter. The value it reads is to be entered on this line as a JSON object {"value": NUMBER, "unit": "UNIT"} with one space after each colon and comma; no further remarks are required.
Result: {"value": 45.4, "unit": "gal"}
